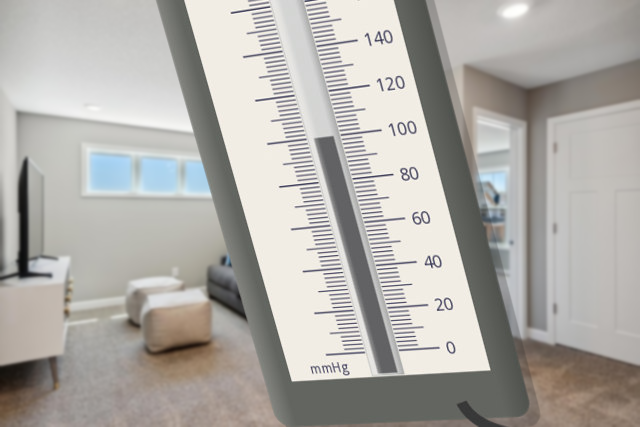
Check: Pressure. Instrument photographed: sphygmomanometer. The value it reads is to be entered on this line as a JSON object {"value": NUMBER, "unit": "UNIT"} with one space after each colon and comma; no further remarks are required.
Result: {"value": 100, "unit": "mmHg"}
